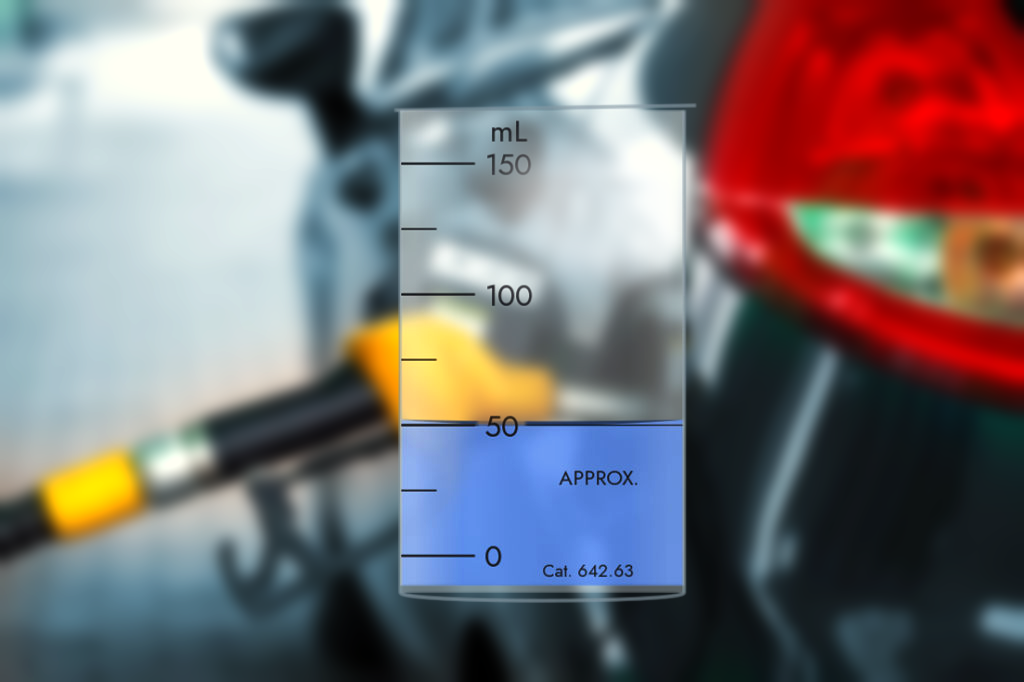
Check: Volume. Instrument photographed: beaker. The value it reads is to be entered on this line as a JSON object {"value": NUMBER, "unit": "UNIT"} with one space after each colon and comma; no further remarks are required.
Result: {"value": 50, "unit": "mL"}
